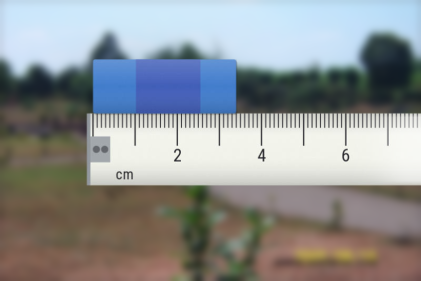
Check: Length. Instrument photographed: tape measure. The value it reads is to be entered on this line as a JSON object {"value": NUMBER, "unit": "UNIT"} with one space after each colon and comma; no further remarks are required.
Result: {"value": 3.4, "unit": "cm"}
